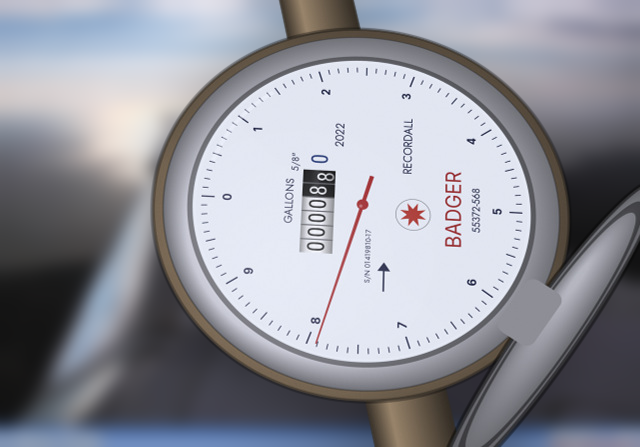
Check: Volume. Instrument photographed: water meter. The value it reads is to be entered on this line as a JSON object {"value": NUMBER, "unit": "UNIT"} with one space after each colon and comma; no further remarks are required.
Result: {"value": 877.9, "unit": "gal"}
